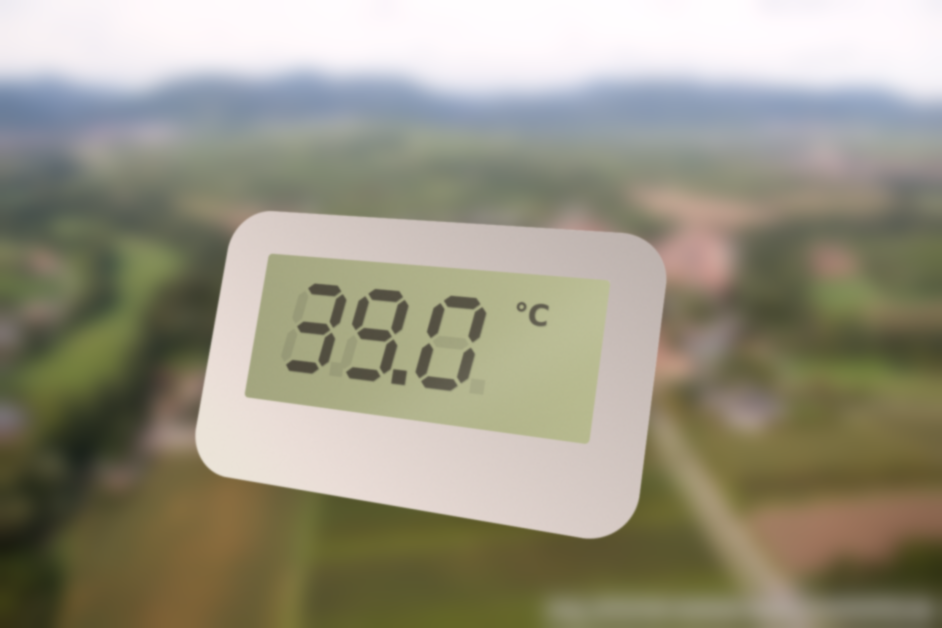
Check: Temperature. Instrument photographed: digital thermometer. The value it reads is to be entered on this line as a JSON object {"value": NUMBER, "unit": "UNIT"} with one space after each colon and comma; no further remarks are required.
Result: {"value": 39.0, "unit": "°C"}
